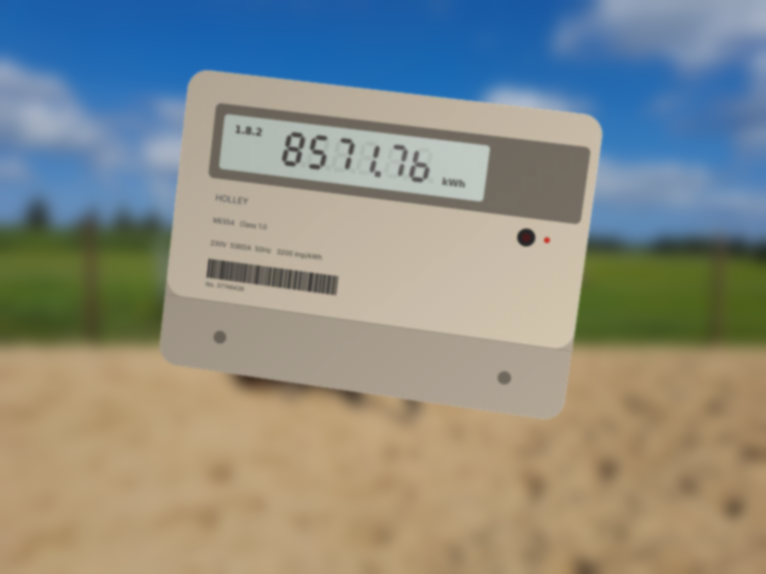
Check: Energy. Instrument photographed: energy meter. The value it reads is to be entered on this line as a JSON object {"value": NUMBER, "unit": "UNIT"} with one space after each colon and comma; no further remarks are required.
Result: {"value": 8571.76, "unit": "kWh"}
